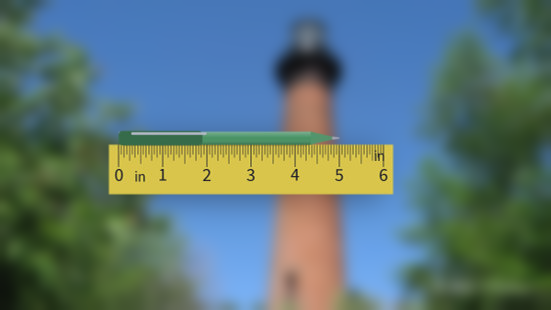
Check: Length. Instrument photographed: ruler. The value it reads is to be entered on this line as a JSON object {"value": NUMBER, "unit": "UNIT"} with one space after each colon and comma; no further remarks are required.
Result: {"value": 5, "unit": "in"}
